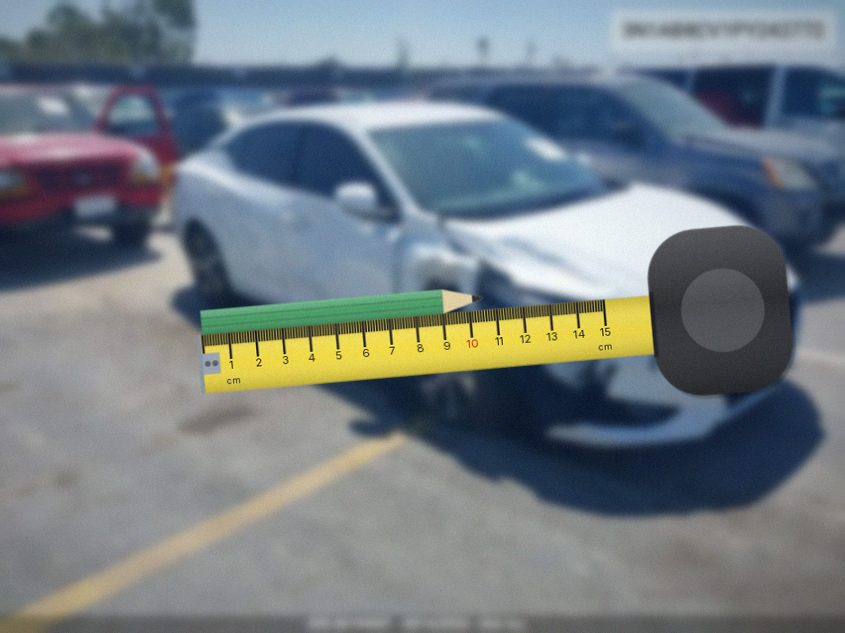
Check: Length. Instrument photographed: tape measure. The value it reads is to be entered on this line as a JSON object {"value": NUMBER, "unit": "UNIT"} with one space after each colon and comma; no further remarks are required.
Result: {"value": 10.5, "unit": "cm"}
